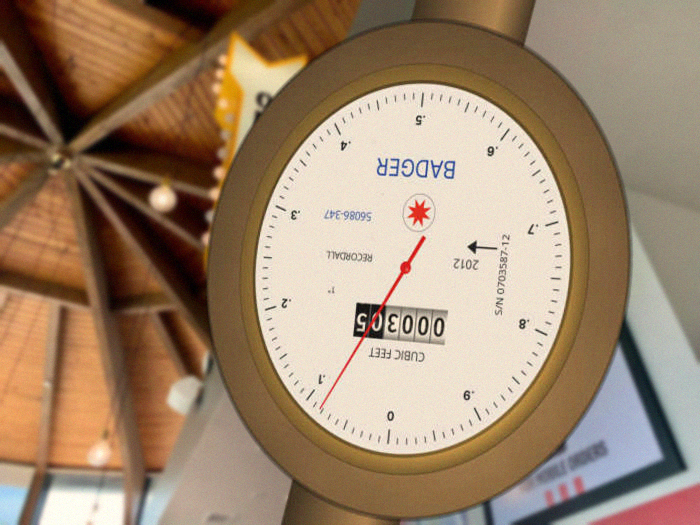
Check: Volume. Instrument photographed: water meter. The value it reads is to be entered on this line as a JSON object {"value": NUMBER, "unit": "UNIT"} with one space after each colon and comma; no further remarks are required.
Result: {"value": 305.08, "unit": "ft³"}
